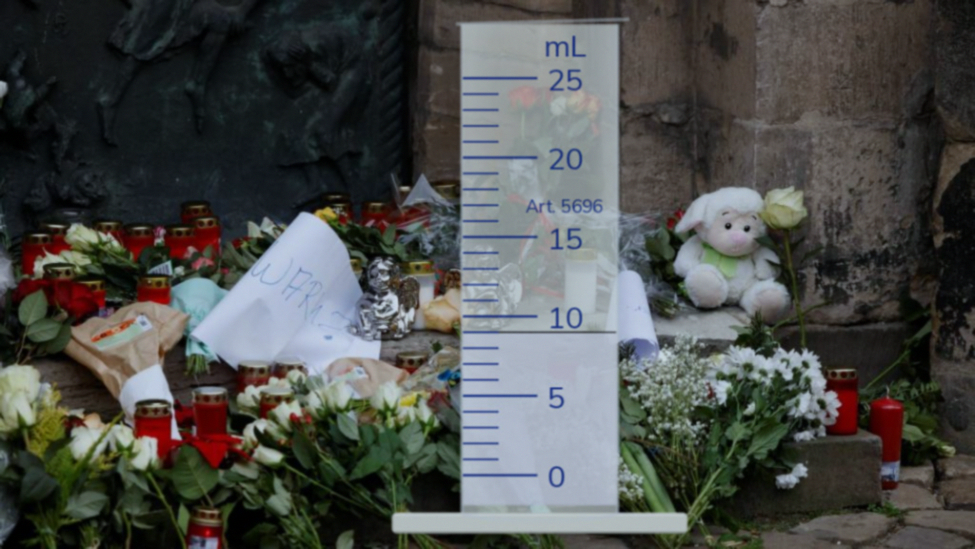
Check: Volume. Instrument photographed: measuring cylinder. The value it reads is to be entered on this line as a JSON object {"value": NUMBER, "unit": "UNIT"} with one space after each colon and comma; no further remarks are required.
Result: {"value": 9, "unit": "mL"}
